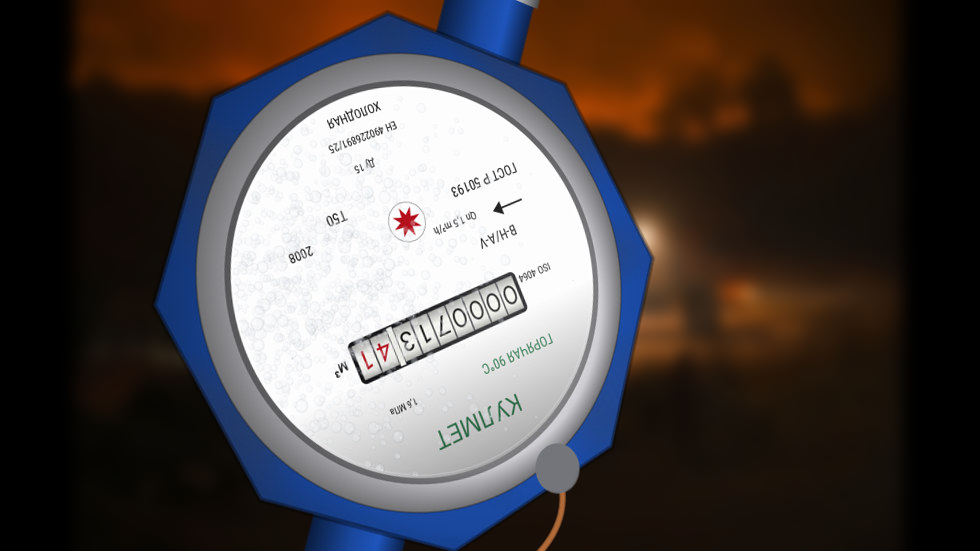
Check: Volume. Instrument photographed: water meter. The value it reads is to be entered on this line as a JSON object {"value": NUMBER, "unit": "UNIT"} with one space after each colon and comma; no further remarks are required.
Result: {"value": 713.41, "unit": "m³"}
